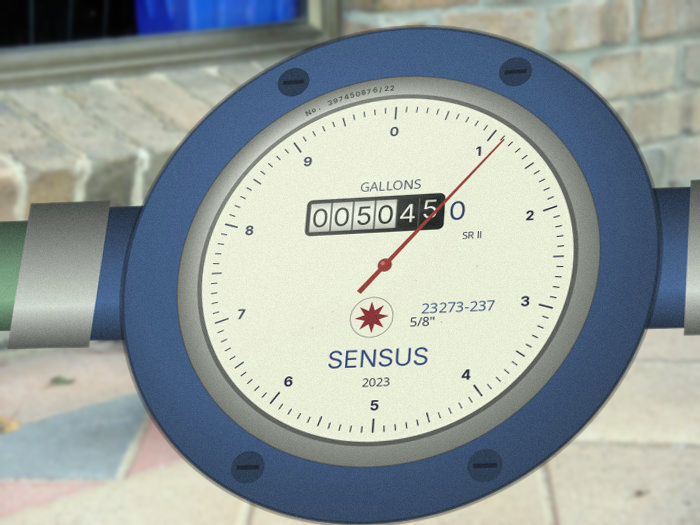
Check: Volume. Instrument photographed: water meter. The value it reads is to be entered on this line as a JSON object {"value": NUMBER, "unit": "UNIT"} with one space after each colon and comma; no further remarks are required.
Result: {"value": 50451.1, "unit": "gal"}
